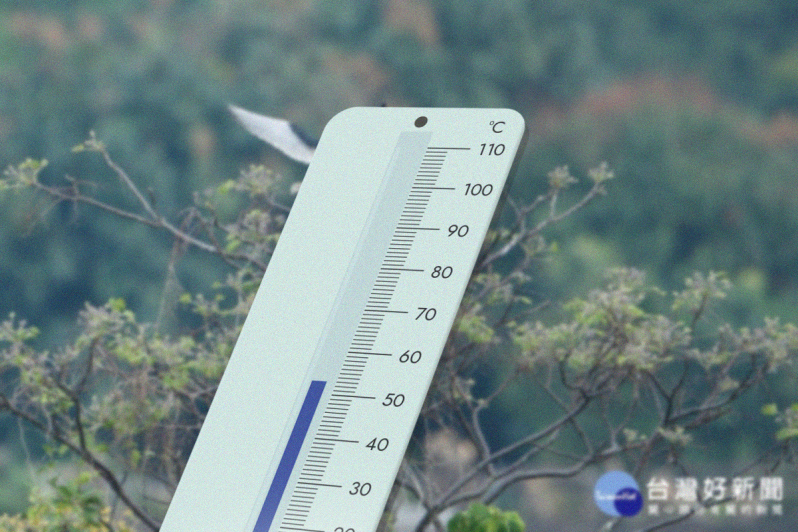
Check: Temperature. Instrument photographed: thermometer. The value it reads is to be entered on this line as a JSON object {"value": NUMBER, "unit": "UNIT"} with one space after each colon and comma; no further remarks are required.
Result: {"value": 53, "unit": "°C"}
